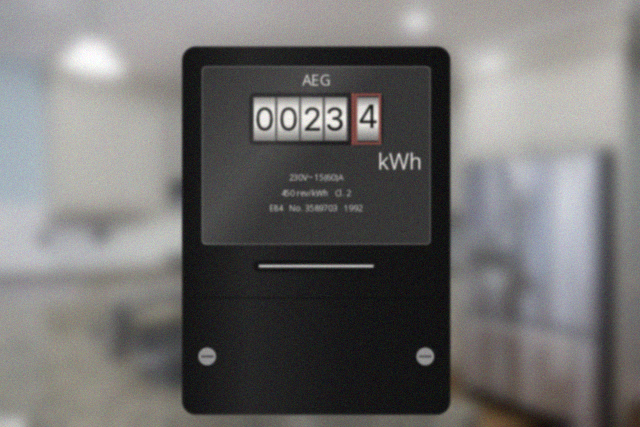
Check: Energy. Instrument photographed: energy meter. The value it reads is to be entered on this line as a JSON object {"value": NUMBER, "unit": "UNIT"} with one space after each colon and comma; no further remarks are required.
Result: {"value": 23.4, "unit": "kWh"}
